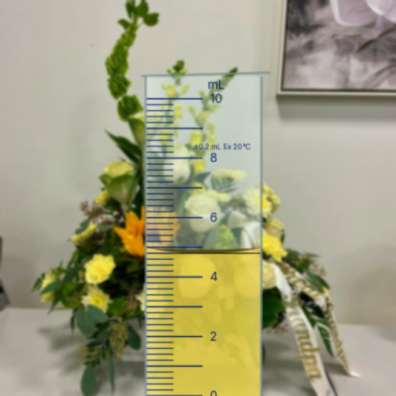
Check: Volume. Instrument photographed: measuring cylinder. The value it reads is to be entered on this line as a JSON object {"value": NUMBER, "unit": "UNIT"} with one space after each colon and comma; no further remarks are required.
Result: {"value": 4.8, "unit": "mL"}
